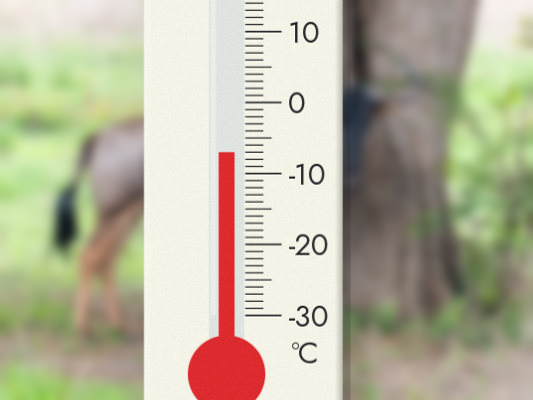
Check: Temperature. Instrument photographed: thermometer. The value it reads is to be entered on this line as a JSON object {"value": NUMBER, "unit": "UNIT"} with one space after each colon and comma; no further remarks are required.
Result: {"value": -7, "unit": "°C"}
